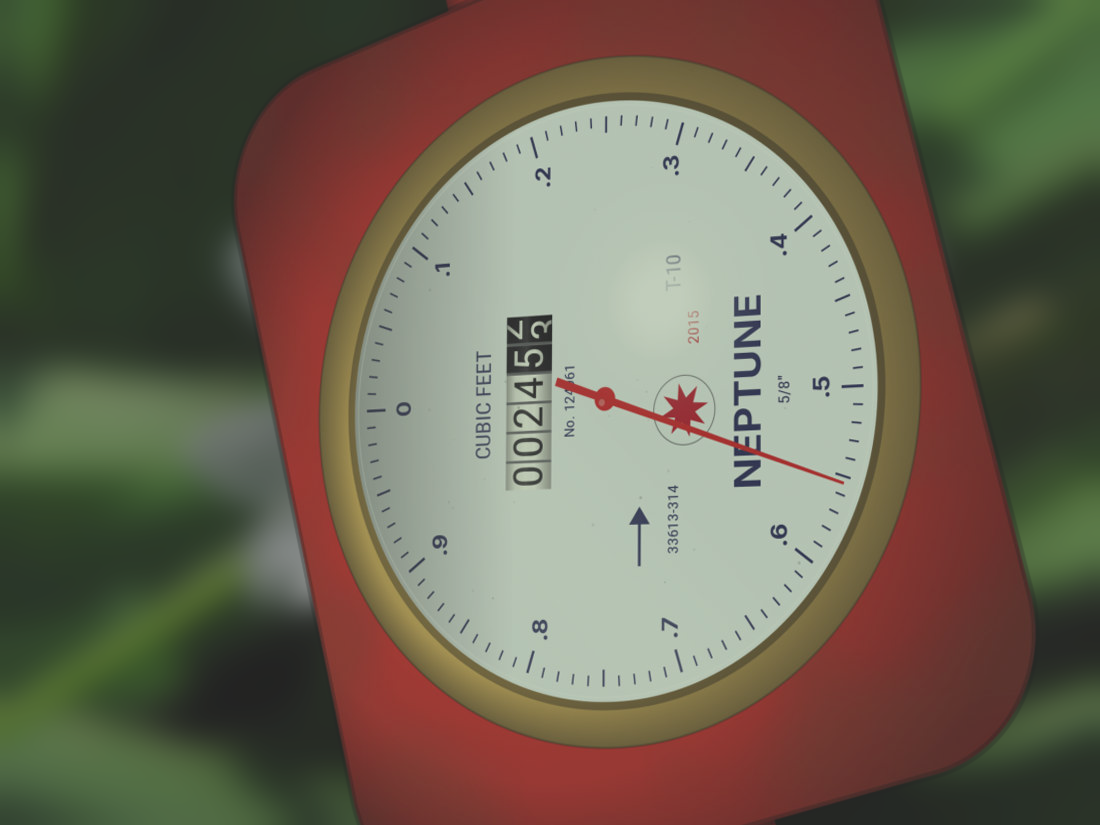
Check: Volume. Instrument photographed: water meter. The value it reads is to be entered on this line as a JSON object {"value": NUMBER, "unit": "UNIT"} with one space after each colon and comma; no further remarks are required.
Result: {"value": 2452.55, "unit": "ft³"}
